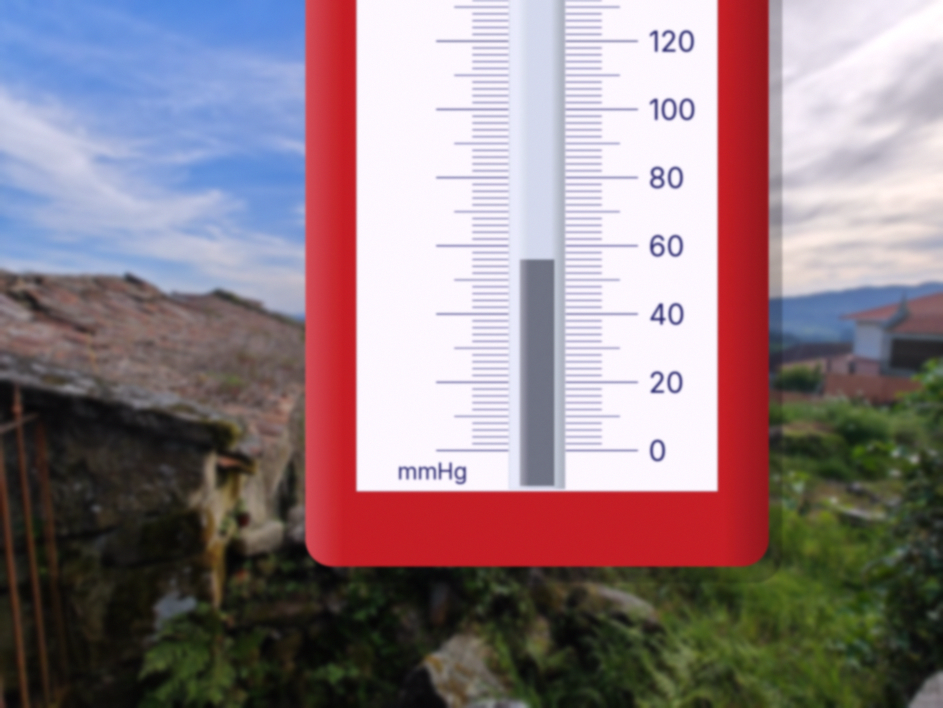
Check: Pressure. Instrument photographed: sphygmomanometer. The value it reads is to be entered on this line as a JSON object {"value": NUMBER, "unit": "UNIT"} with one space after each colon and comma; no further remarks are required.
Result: {"value": 56, "unit": "mmHg"}
